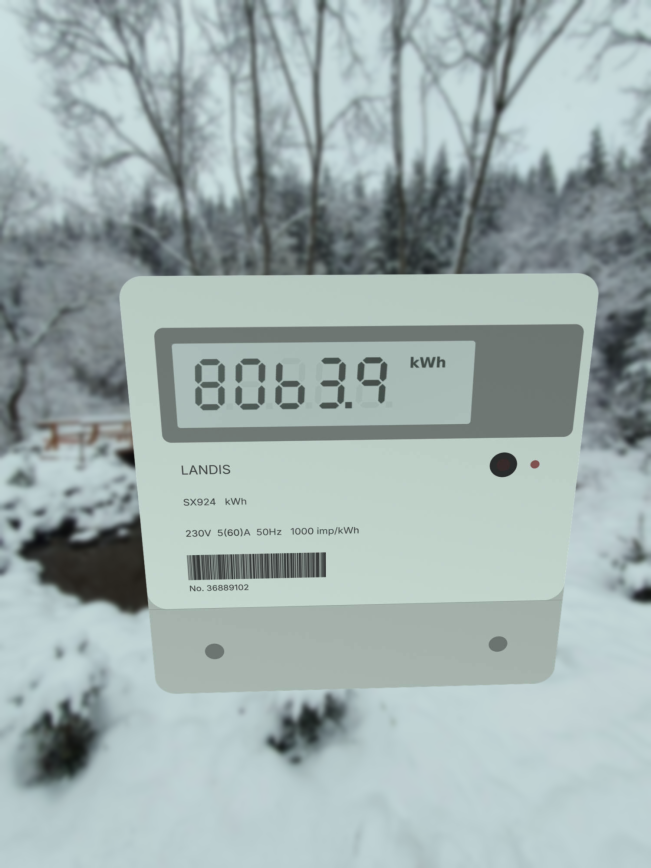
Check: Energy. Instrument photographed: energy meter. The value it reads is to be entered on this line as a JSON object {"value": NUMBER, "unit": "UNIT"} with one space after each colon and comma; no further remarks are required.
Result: {"value": 8063.9, "unit": "kWh"}
